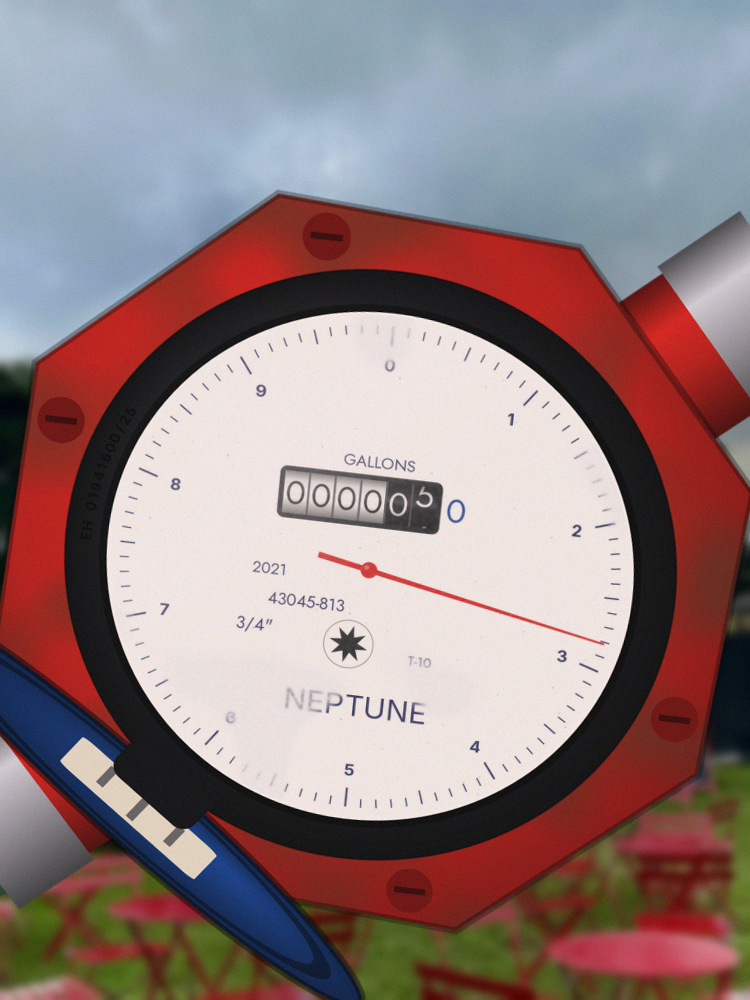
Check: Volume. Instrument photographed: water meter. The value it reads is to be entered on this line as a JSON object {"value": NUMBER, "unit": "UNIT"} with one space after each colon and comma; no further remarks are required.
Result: {"value": 52.8, "unit": "gal"}
